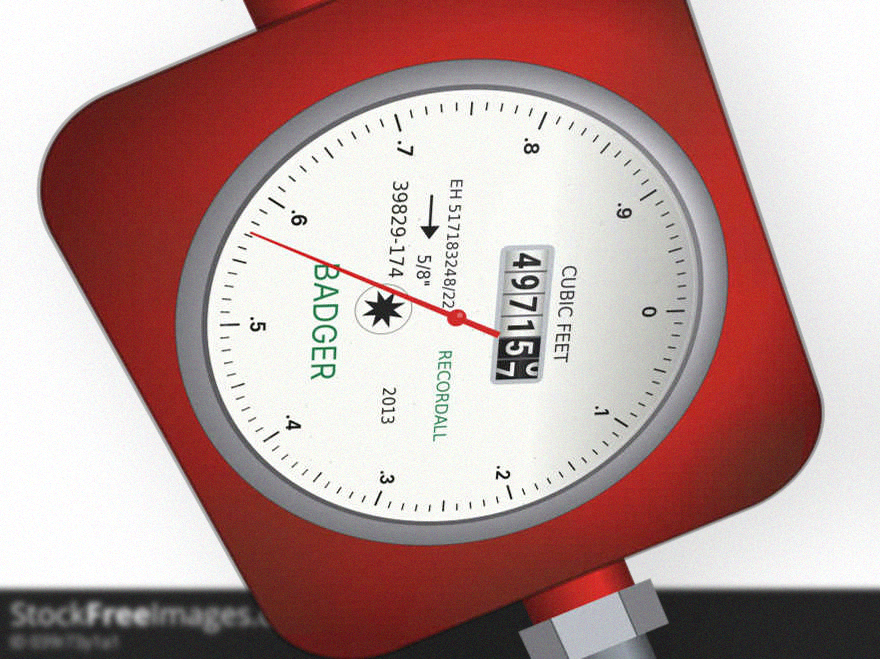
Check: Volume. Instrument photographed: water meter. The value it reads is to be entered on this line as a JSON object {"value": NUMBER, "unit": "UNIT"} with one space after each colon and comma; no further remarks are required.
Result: {"value": 497156.57, "unit": "ft³"}
